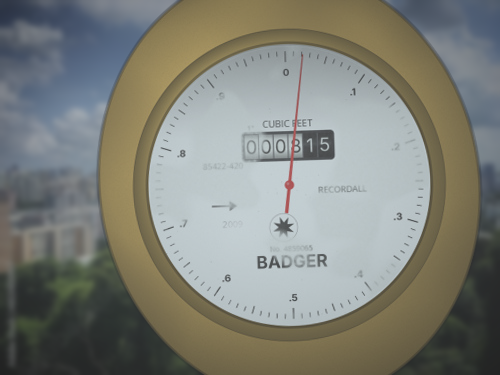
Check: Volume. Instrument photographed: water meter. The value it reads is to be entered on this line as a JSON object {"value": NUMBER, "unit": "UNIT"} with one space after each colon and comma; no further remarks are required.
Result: {"value": 815.02, "unit": "ft³"}
